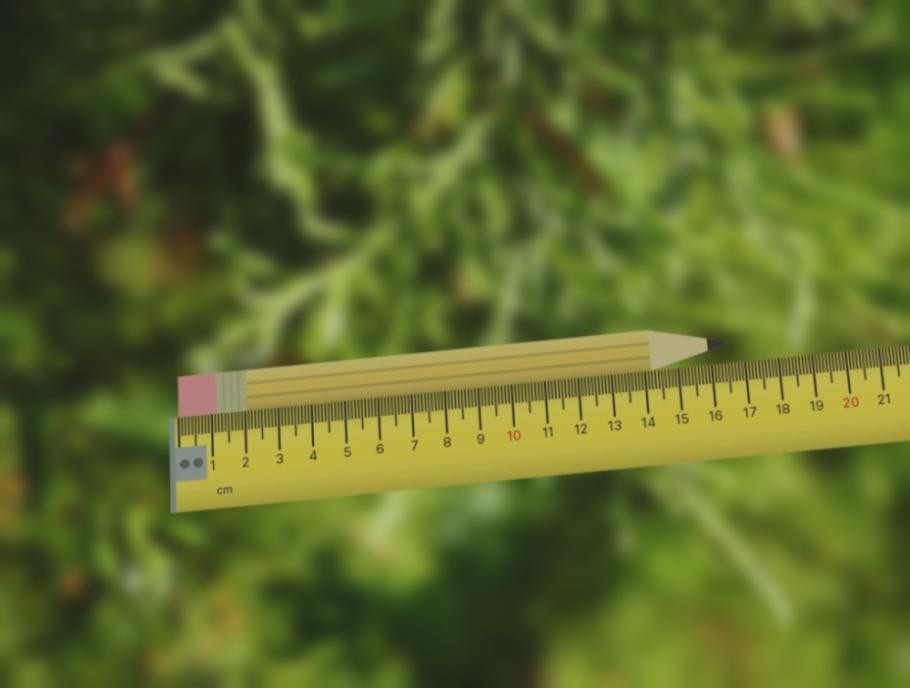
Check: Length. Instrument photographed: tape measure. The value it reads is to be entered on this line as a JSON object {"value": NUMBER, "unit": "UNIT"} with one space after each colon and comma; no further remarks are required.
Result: {"value": 16.5, "unit": "cm"}
